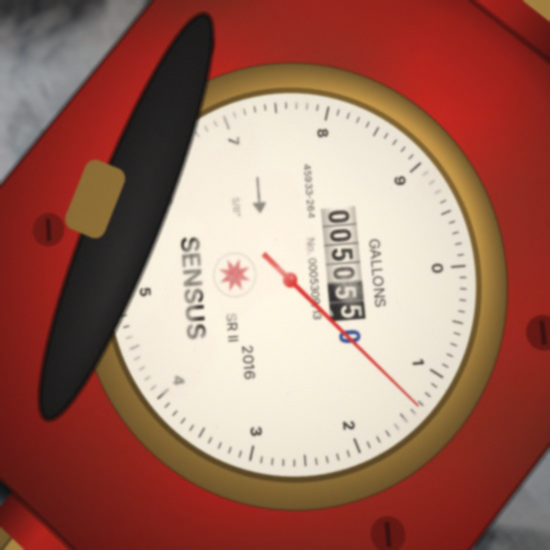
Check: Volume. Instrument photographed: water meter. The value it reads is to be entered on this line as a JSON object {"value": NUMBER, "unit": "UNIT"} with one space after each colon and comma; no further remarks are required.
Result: {"value": 50551.3, "unit": "gal"}
